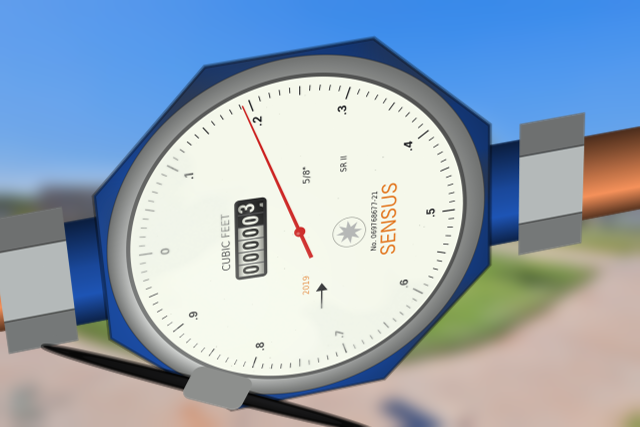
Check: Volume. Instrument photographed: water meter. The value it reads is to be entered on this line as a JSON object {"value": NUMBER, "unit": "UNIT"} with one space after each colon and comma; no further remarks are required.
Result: {"value": 3.19, "unit": "ft³"}
